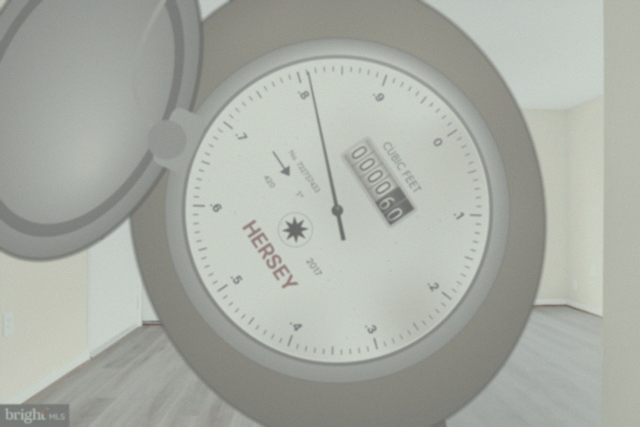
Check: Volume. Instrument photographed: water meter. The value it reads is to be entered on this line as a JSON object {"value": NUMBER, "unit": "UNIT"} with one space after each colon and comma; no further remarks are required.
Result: {"value": 59.81, "unit": "ft³"}
